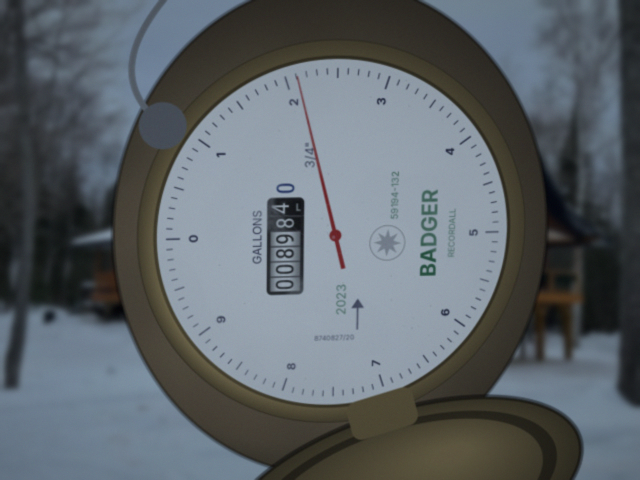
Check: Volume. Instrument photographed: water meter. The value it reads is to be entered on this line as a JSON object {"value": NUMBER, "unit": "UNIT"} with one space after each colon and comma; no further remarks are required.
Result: {"value": 89842.1, "unit": "gal"}
